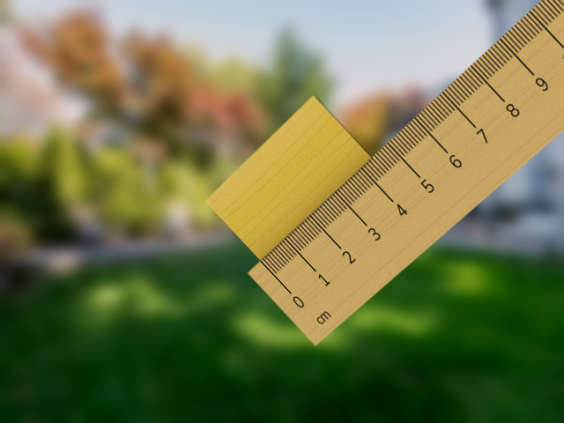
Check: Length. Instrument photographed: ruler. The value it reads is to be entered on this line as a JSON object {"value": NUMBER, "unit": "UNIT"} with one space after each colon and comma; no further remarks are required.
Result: {"value": 4.4, "unit": "cm"}
